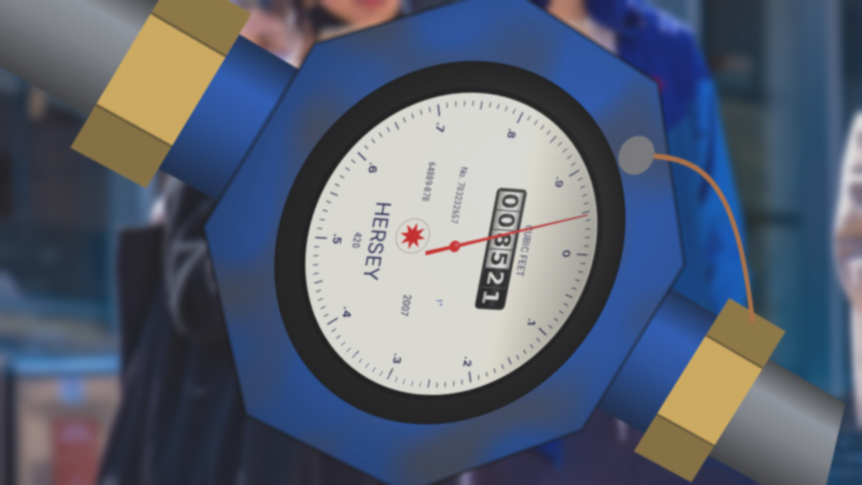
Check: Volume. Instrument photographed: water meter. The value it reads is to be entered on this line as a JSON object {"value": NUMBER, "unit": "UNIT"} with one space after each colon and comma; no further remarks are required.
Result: {"value": 8520.95, "unit": "ft³"}
